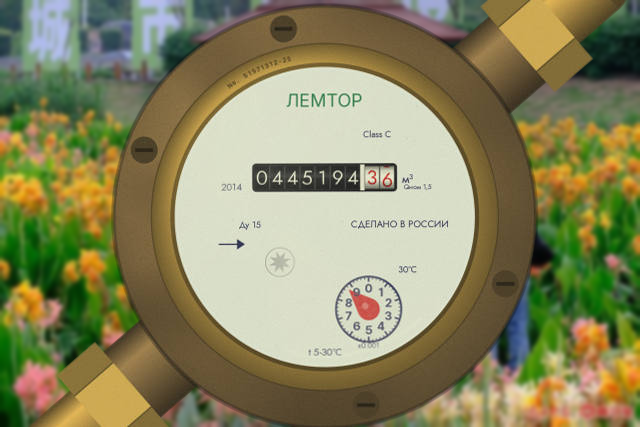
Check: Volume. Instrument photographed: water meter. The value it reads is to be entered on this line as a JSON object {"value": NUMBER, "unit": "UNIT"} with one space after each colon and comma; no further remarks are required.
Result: {"value": 445194.358, "unit": "m³"}
